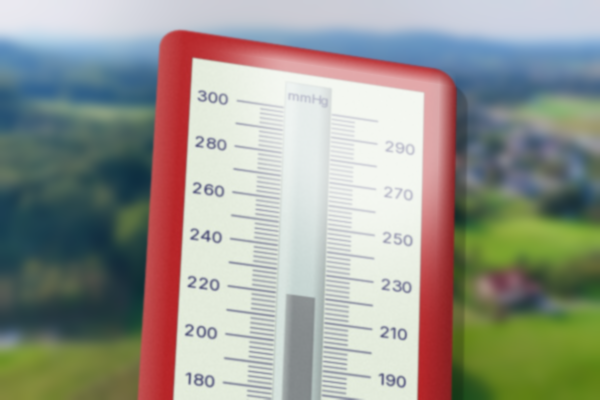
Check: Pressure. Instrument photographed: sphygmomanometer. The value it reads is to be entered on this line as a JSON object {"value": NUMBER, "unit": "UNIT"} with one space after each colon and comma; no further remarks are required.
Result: {"value": 220, "unit": "mmHg"}
